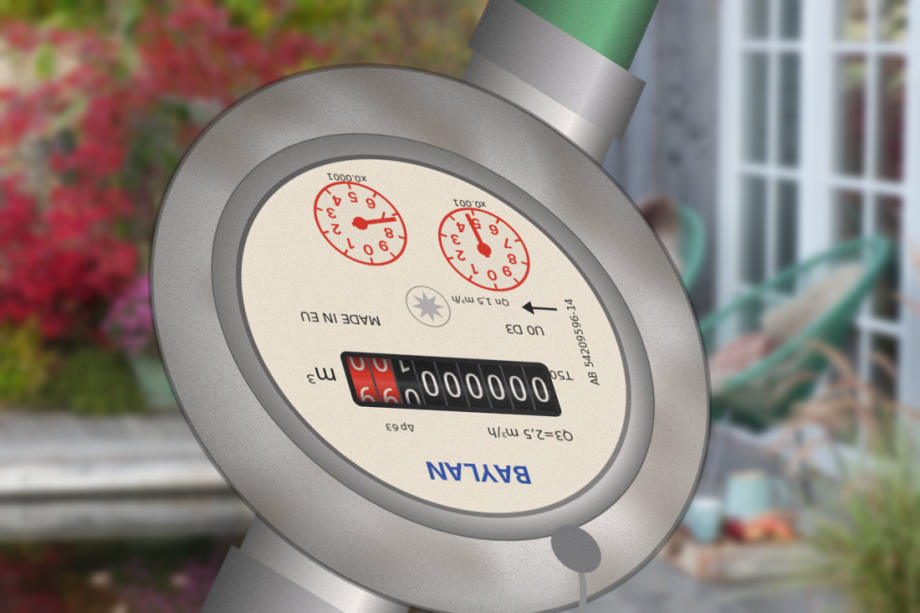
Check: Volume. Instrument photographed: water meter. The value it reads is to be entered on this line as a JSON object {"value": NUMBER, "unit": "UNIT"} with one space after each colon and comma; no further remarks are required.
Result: {"value": 0.9947, "unit": "m³"}
